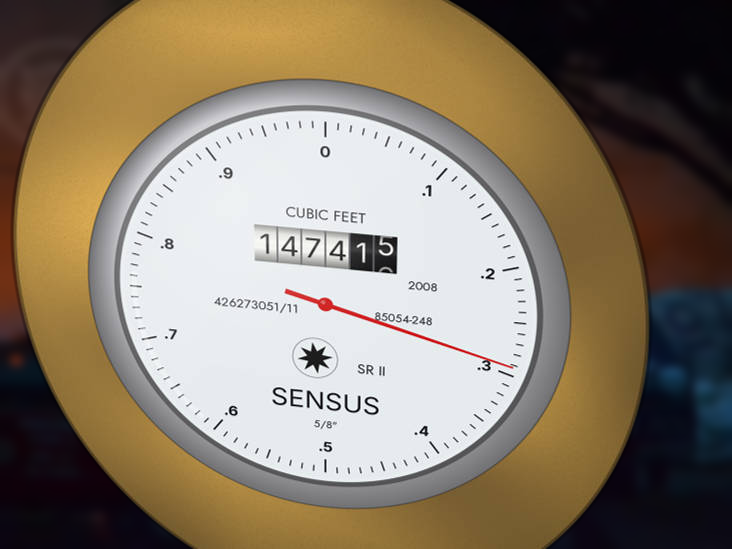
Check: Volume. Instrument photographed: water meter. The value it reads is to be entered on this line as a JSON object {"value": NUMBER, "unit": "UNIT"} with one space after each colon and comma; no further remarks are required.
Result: {"value": 147415.29, "unit": "ft³"}
